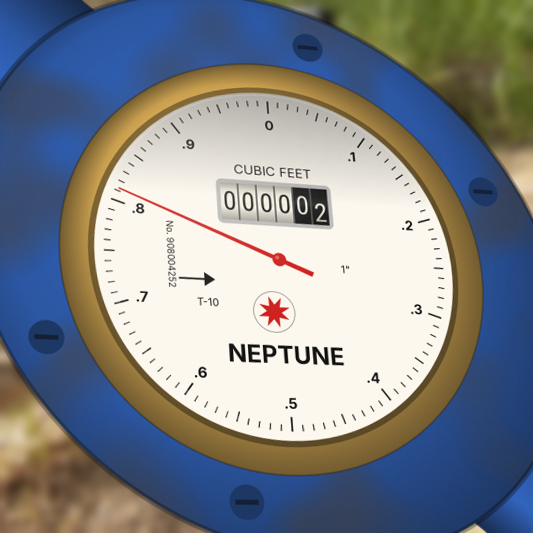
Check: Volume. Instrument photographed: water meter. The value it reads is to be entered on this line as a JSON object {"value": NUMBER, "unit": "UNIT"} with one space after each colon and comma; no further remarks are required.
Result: {"value": 1.81, "unit": "ft³"}
